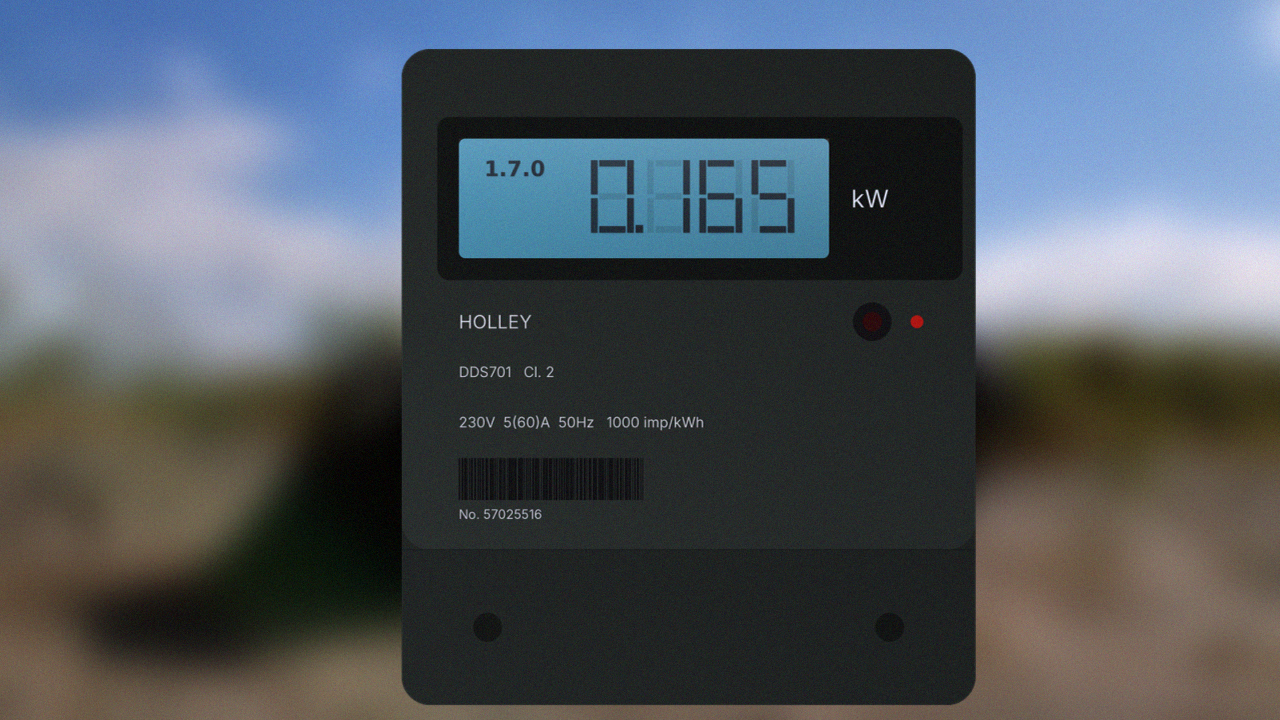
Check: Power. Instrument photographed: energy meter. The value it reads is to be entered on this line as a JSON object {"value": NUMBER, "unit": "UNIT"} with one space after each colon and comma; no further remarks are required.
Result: {"value": 0.165, "unit": "kW"}
